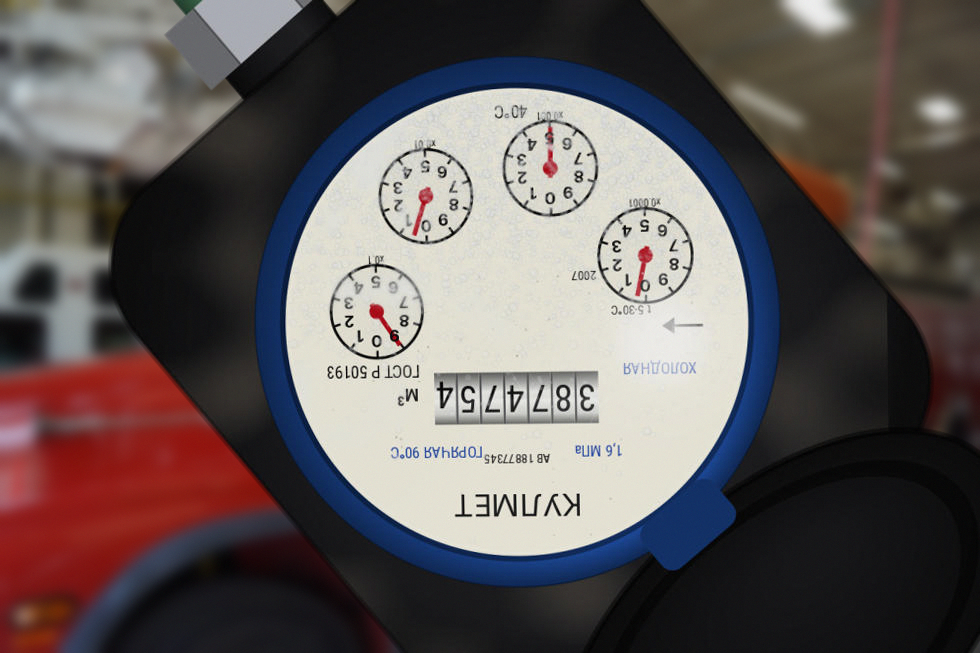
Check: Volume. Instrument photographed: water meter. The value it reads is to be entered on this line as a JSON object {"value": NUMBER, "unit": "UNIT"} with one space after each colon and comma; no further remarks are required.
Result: {"value": 3874753.9050, "unit": "m³"}
